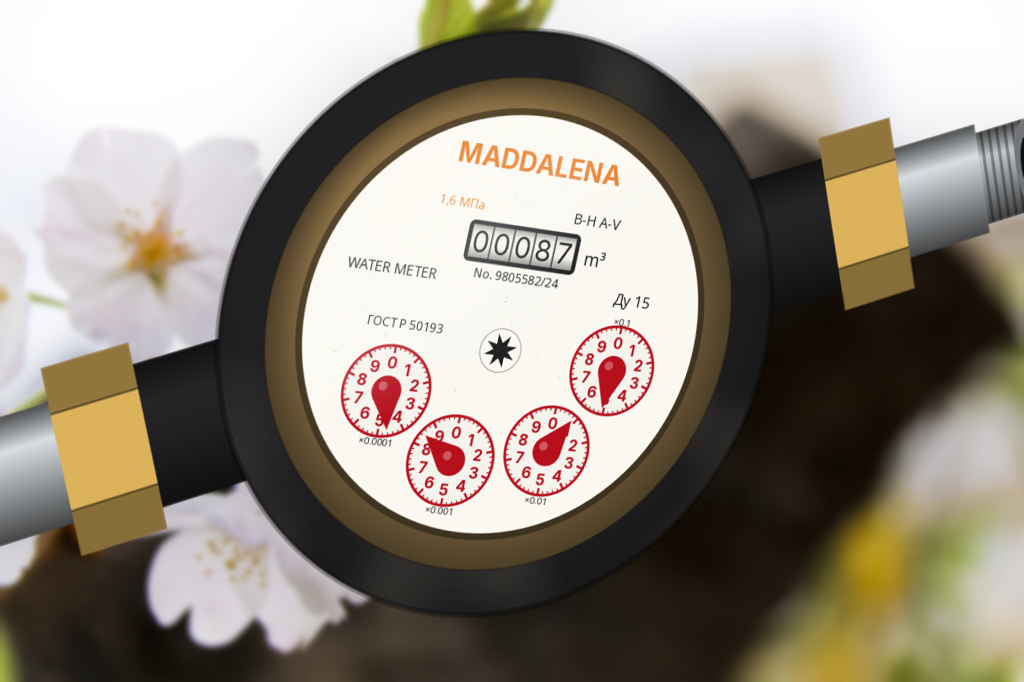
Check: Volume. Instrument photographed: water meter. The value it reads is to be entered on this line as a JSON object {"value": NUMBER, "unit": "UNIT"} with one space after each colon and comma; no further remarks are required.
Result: {"value": 87.5084, "unit": "m³"}
